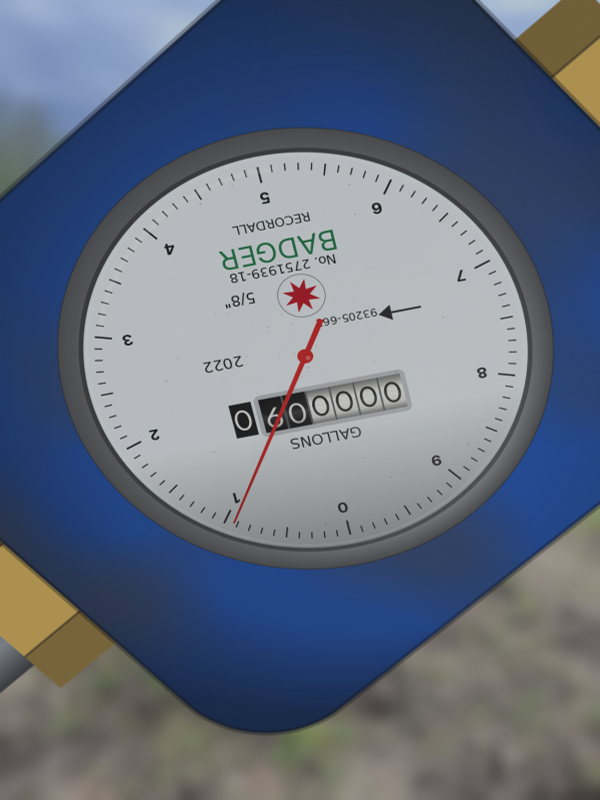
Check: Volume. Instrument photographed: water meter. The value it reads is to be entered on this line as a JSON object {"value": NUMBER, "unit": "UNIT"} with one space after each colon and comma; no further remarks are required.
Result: {"value": 90.9, "unit": "gal"}
